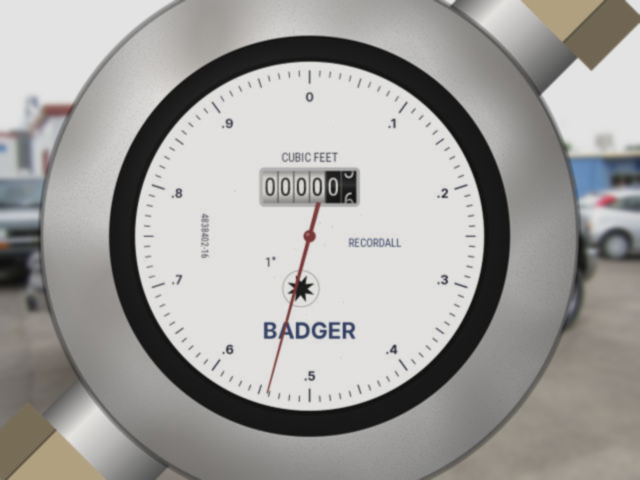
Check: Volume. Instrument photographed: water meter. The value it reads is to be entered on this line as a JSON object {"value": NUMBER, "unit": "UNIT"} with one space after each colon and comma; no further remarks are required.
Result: {"value": 5.54, "unit": "ft³"}
